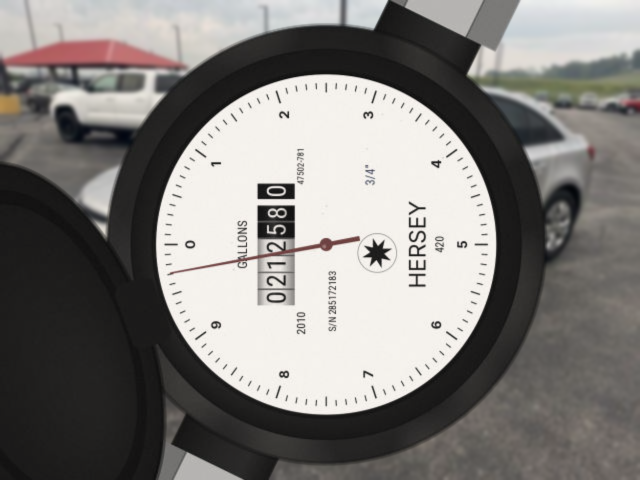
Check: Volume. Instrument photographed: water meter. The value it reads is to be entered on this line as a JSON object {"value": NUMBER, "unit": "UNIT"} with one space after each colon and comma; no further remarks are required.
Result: {"value": 212579.7, "unit": "gal"}
